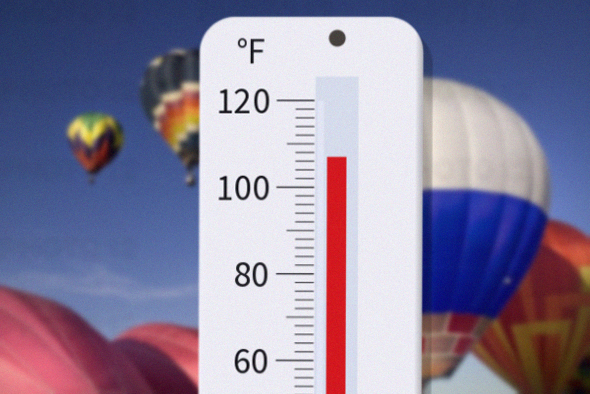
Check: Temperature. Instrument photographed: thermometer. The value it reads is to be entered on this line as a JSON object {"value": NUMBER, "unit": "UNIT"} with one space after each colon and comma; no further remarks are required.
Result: {"value": 107, "unit": "°F"}
